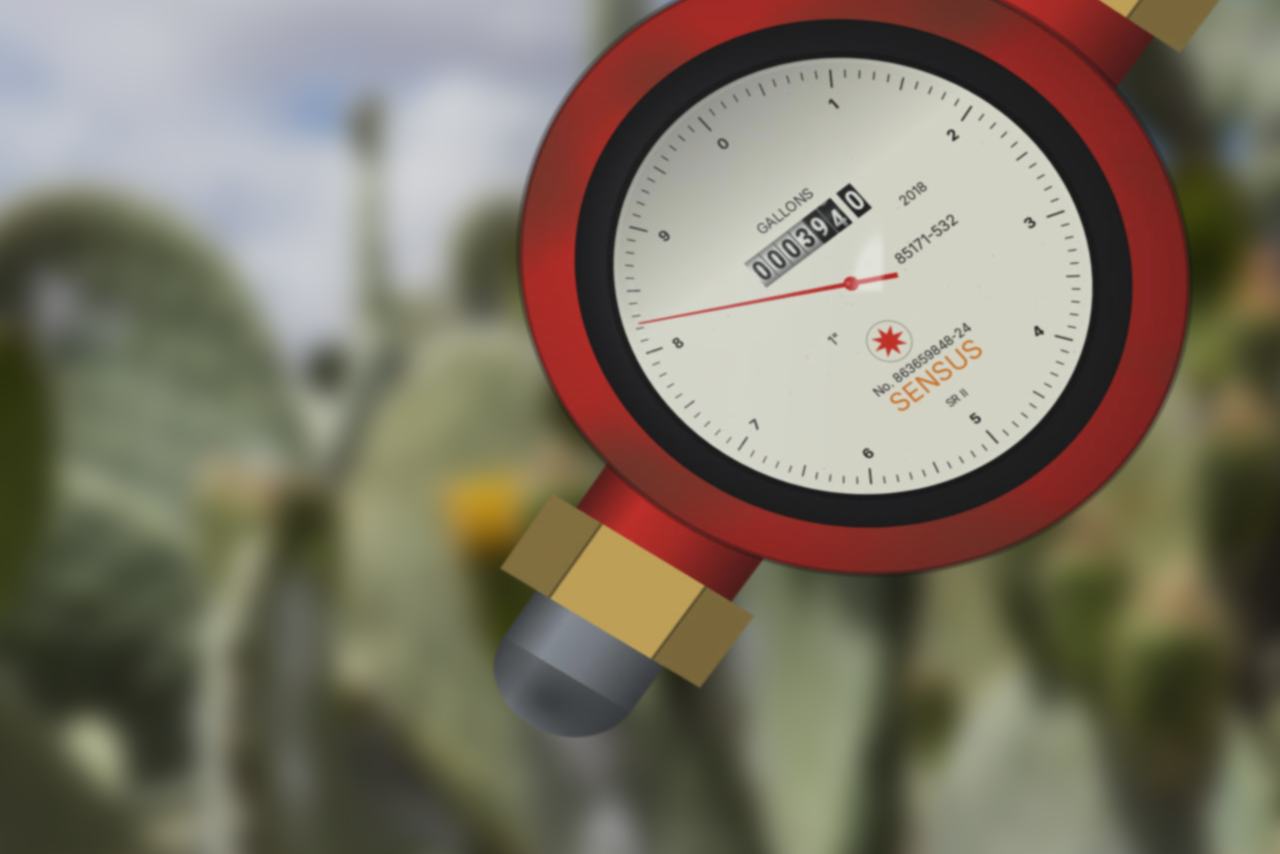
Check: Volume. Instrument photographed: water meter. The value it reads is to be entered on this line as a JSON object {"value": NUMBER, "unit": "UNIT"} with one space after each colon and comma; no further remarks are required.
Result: {"value": 3938.2, "unit": "gal"}
